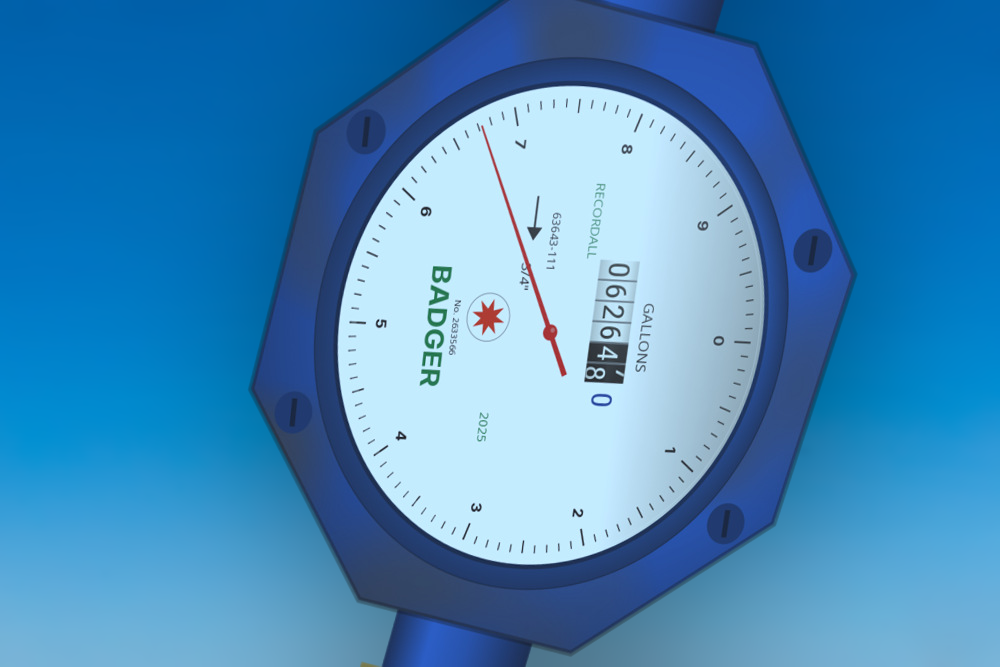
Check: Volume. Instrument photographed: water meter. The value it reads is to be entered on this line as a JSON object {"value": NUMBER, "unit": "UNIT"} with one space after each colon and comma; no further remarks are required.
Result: {"value": 626476.7, "unit": "gal"}
